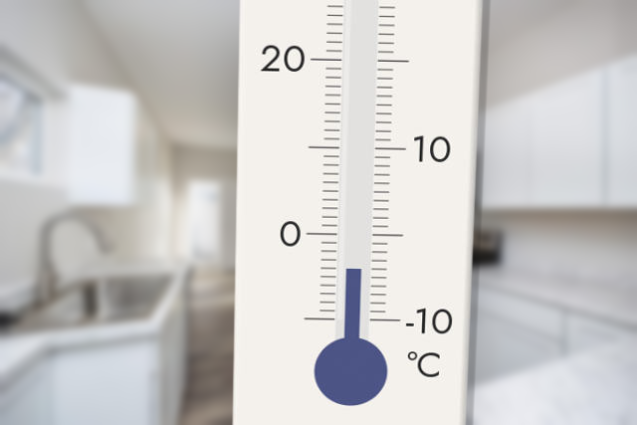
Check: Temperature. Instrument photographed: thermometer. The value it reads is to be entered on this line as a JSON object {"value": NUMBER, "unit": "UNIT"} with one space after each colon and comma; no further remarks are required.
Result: {"value": -4, "unit": "°C"}
